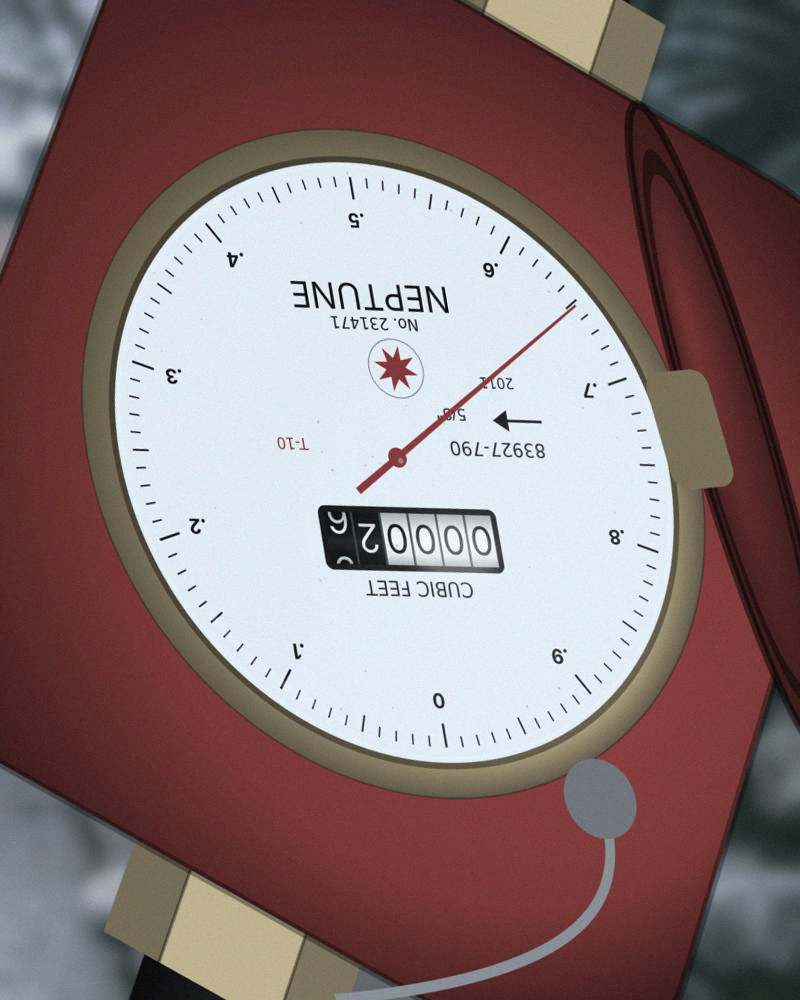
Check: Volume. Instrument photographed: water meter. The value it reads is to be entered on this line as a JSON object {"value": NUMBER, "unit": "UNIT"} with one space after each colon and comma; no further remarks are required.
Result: {"value": 25.65, "unit": "ft³"}
